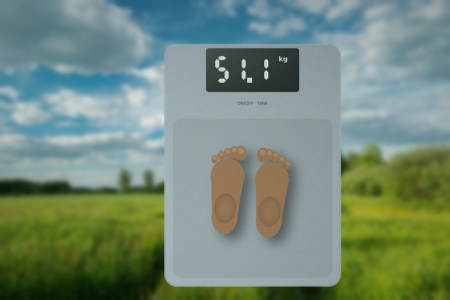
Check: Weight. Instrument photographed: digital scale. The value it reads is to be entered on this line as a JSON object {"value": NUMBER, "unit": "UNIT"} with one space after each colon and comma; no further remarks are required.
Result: {"value": 51.1, "unit": "kg"}
